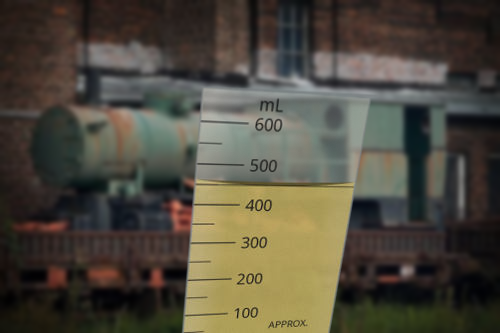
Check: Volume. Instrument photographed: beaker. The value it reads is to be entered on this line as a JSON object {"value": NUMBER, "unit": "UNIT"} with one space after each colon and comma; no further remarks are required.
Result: {"value": 450, "unit": "mL"}
